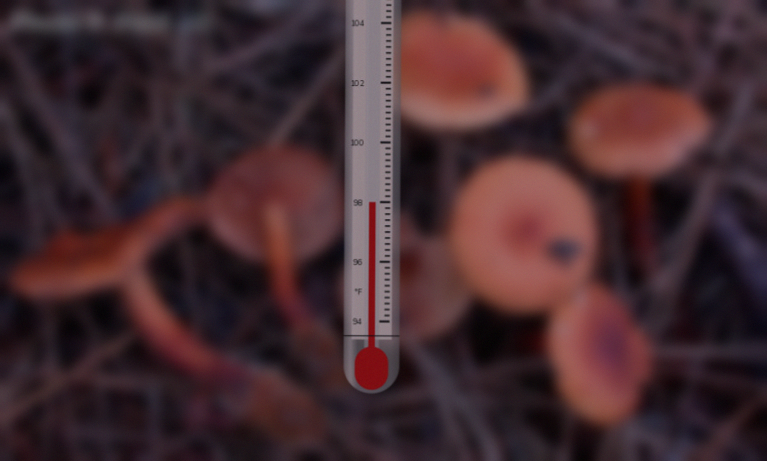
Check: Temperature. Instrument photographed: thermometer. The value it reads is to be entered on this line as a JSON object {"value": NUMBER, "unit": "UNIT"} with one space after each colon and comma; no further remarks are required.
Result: {"value": 98, "unit": "°F"}
